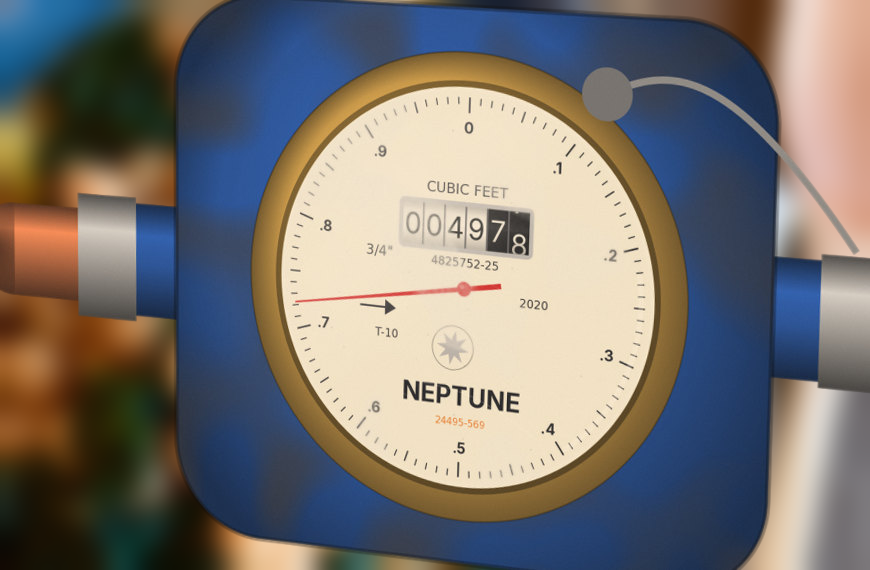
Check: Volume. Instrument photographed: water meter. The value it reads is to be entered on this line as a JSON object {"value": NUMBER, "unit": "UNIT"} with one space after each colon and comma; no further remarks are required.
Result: {"value": 4977.72, "unit": "ft³"}
